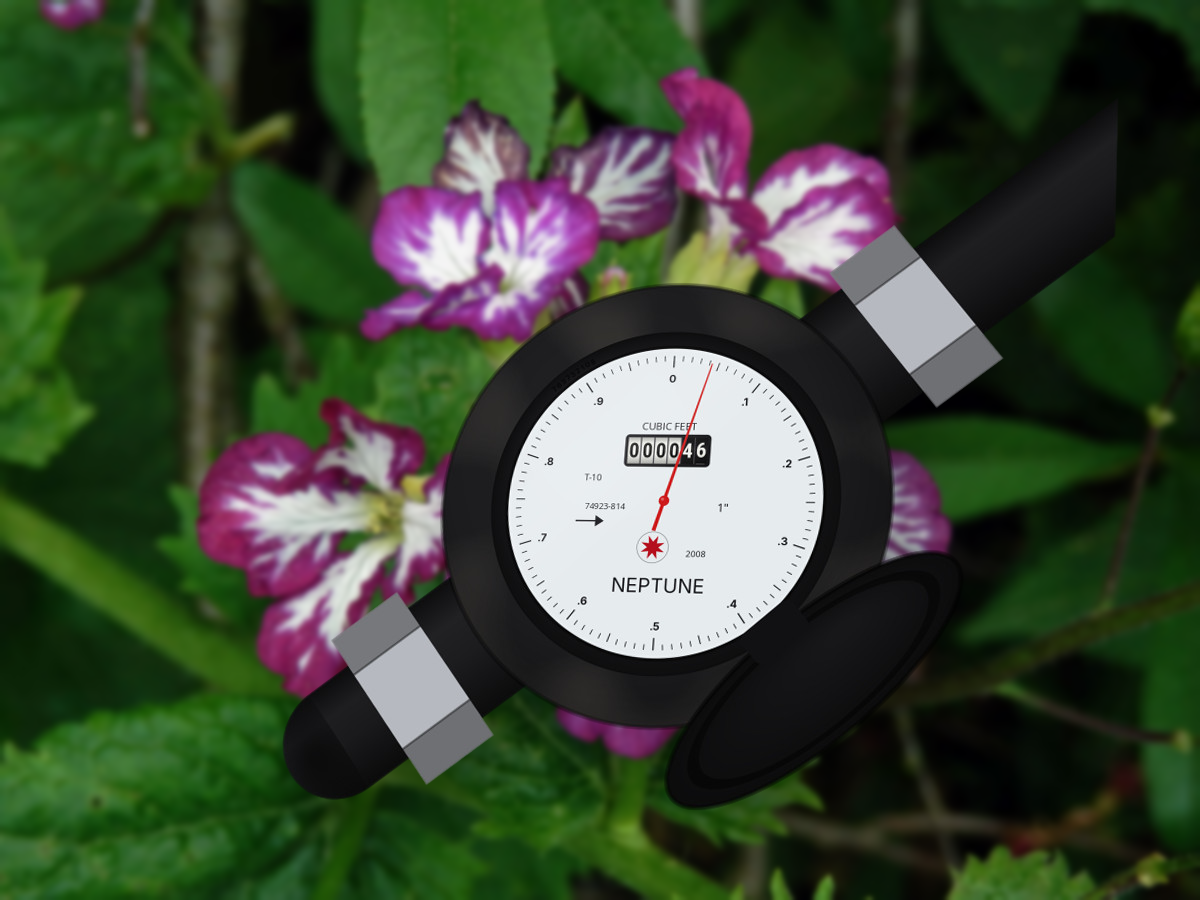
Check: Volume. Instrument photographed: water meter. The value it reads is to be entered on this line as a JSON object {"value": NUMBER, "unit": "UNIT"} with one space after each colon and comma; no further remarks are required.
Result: {"value": 46.04, "unit": "ft³"}
